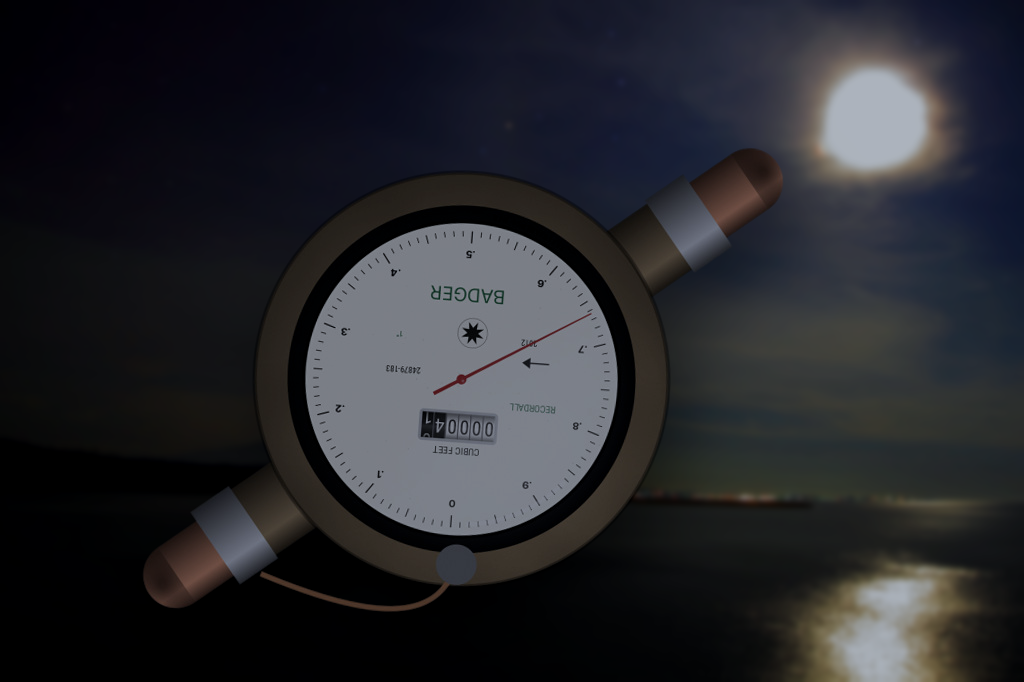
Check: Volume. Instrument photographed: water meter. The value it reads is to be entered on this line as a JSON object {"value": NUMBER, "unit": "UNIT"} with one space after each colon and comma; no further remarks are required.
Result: {"value": 40.66, "unit": "ft³"}
